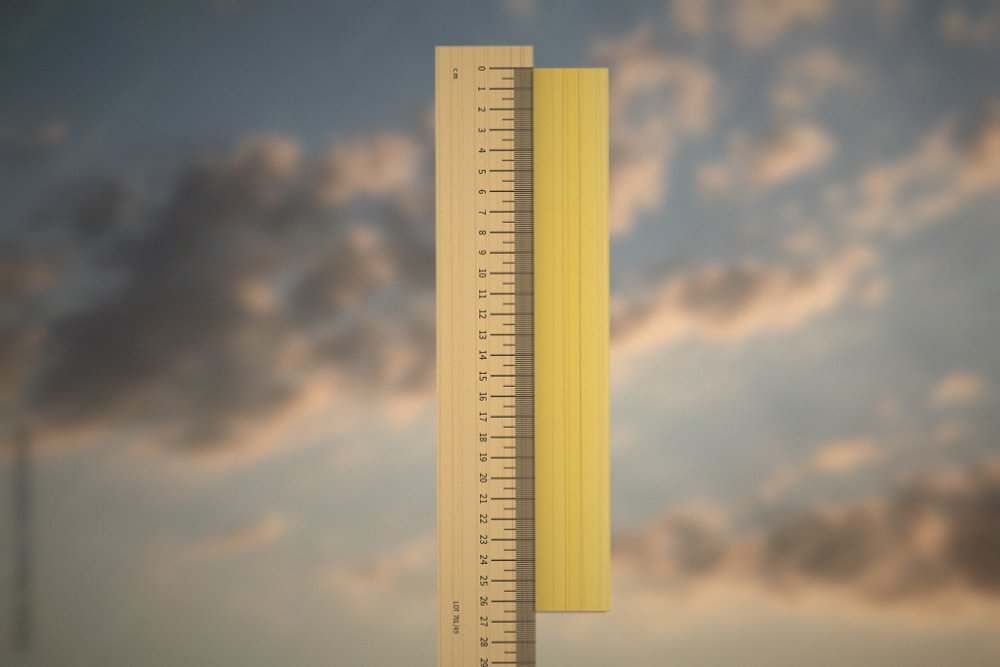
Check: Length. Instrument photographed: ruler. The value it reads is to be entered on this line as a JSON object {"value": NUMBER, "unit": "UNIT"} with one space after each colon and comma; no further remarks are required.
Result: {"value": 26.5, "unit": "cm"}
